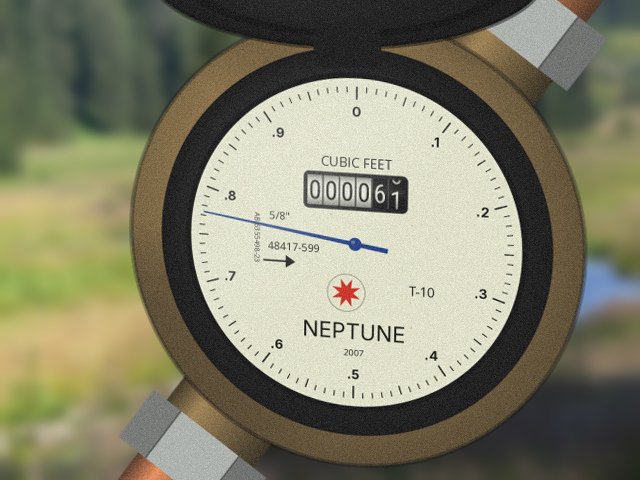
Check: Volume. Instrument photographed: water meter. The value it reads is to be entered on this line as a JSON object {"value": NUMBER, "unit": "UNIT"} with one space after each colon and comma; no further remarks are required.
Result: {"value": 60.77, "unit": "ft³"}
